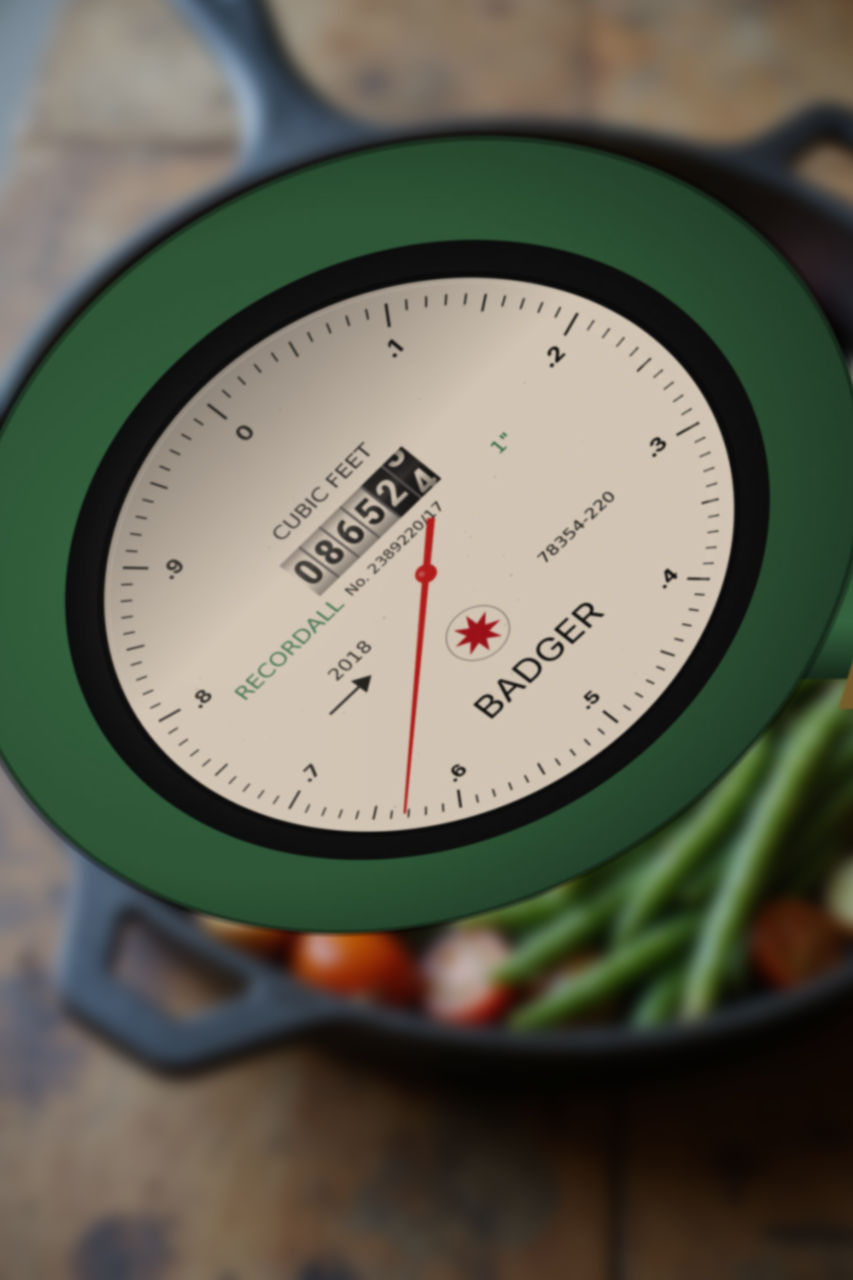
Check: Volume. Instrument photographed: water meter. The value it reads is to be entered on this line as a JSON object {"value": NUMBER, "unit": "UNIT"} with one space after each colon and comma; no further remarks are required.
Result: {"value": 86523.63, "unit": "ft³"}
